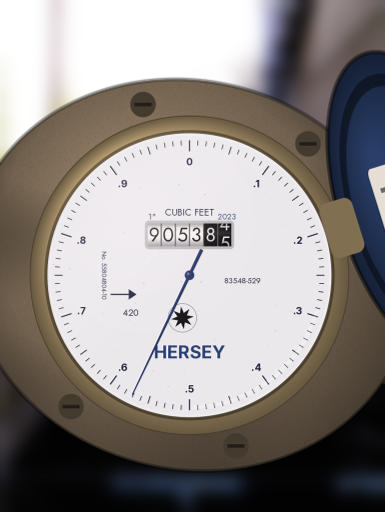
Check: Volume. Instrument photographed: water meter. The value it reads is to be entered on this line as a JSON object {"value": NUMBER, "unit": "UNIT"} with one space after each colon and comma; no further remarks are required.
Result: {"value": 905384.57, "unit": "ft³"}
